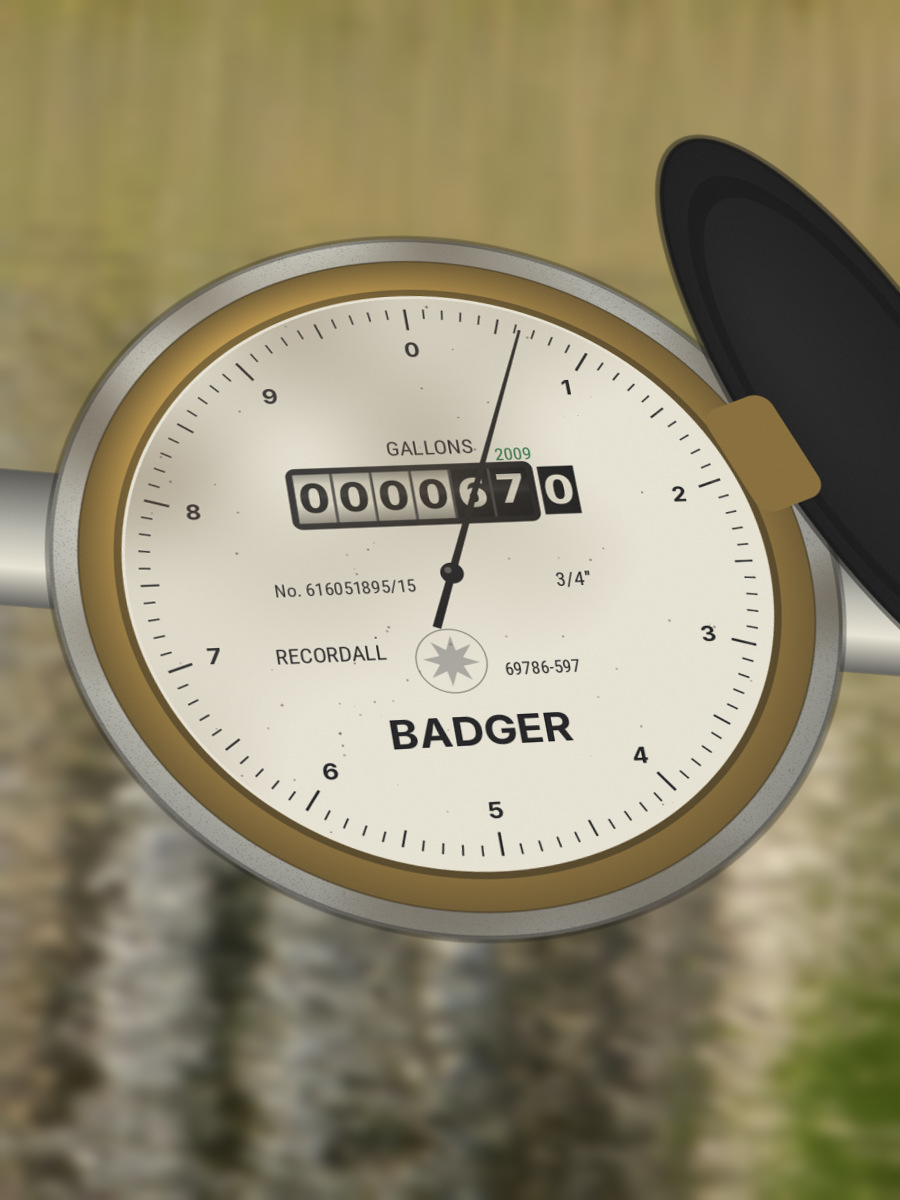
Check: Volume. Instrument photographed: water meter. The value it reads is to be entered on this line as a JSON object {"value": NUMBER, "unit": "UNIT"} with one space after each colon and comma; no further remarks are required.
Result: {"value": 670.6, "unit": "gal"}
